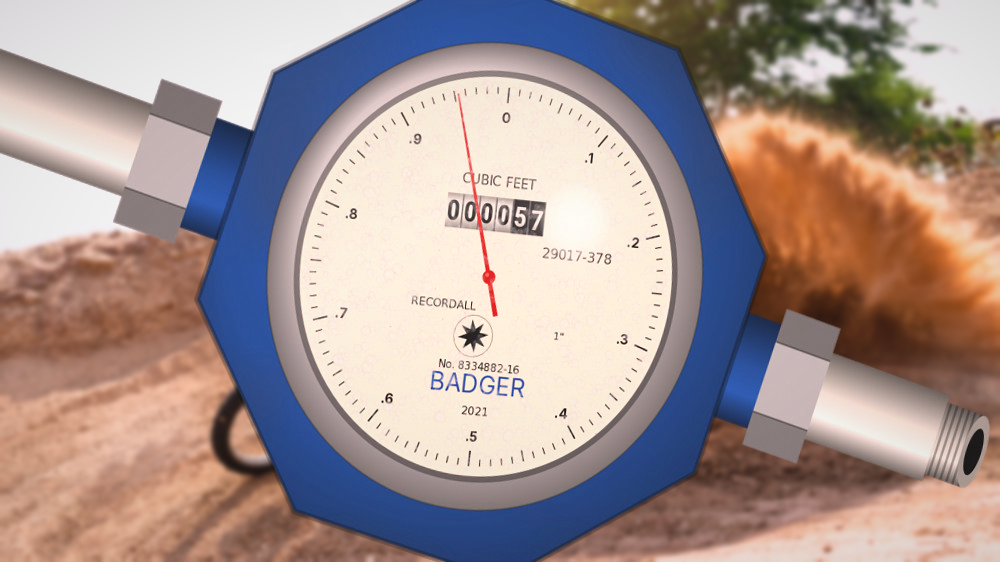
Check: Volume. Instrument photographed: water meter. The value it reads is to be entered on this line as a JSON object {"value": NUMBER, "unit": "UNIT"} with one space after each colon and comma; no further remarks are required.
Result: {"value": 56.95, "unit": "ft³"}
